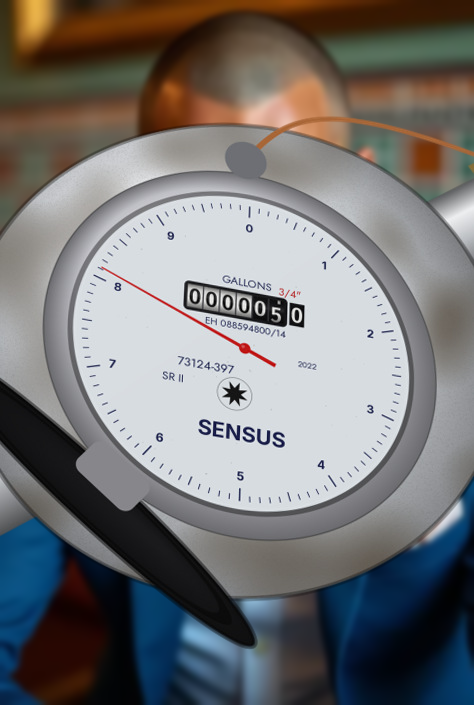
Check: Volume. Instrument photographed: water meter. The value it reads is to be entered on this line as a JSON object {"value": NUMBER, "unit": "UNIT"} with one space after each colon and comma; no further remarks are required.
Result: {"value": 48.1, "unit": "gal"}
